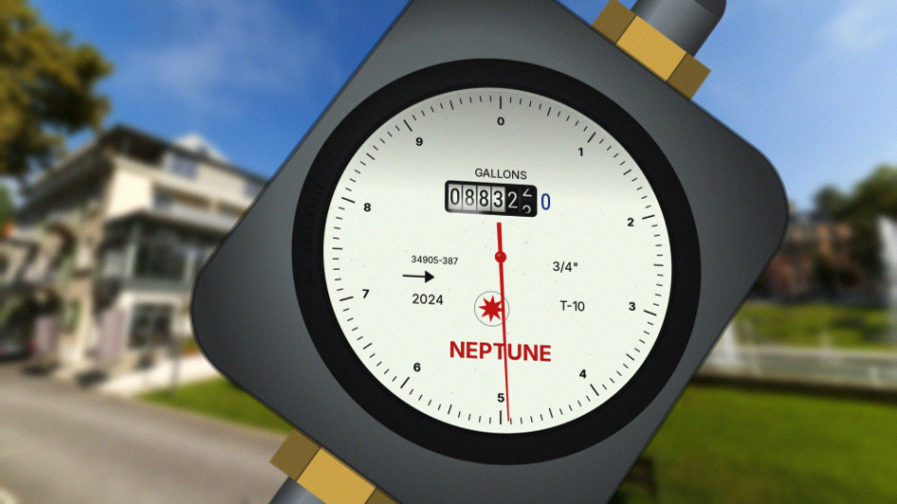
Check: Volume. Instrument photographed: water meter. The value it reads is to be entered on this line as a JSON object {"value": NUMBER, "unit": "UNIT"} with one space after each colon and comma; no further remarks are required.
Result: {"value": 883224.9, "unit": "gal"}
